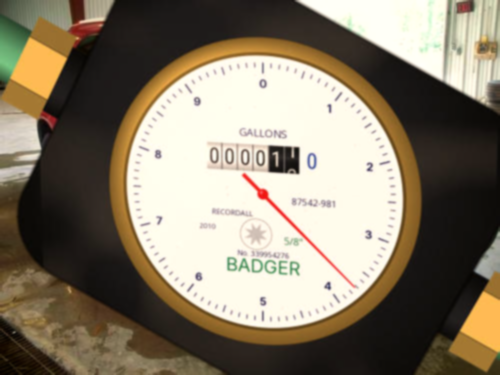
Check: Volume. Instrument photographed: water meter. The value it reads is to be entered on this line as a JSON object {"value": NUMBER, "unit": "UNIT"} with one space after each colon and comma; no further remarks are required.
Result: {"value": 113.7, "unit": "gal"}
